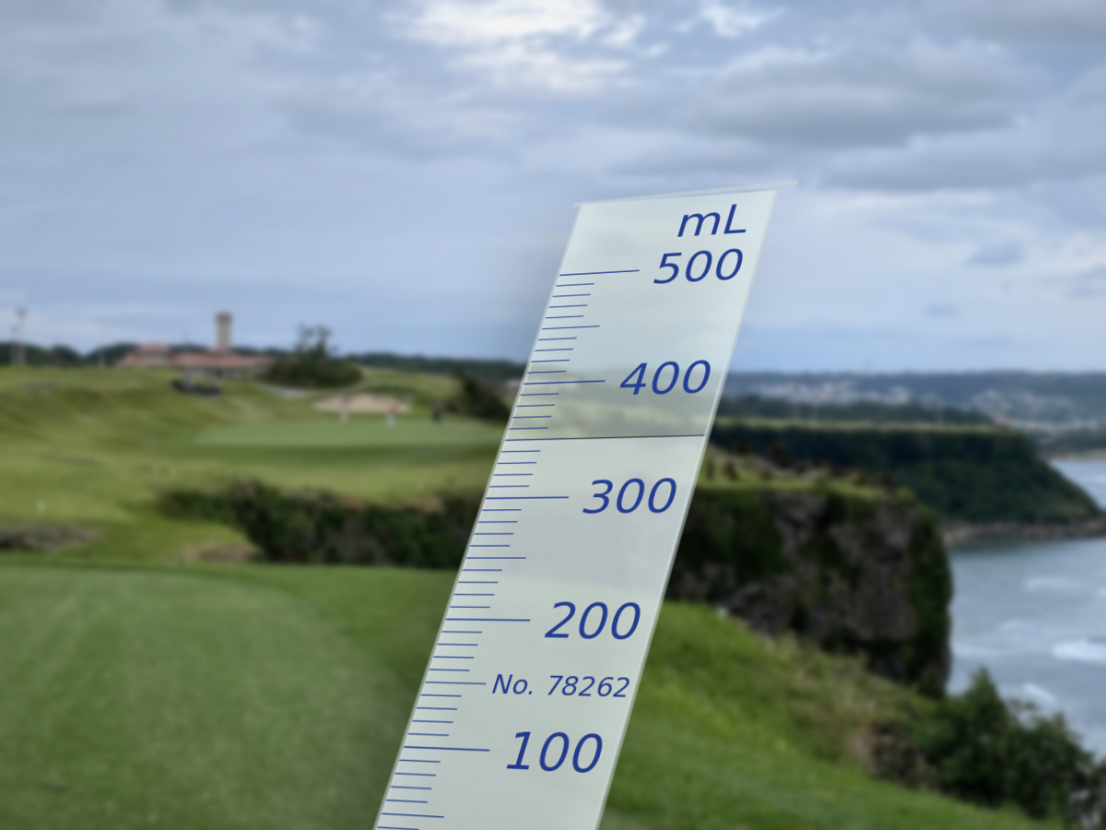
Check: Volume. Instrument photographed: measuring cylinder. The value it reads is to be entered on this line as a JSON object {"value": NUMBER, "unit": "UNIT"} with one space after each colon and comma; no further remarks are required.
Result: {"value": 350, "unit": "mL"}
